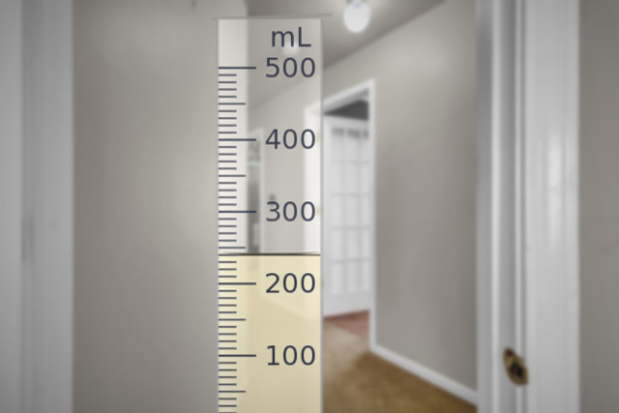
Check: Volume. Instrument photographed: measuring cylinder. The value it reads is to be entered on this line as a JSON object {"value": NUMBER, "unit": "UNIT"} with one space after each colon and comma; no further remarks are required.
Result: {"value": 240, "unit": "mL"}
